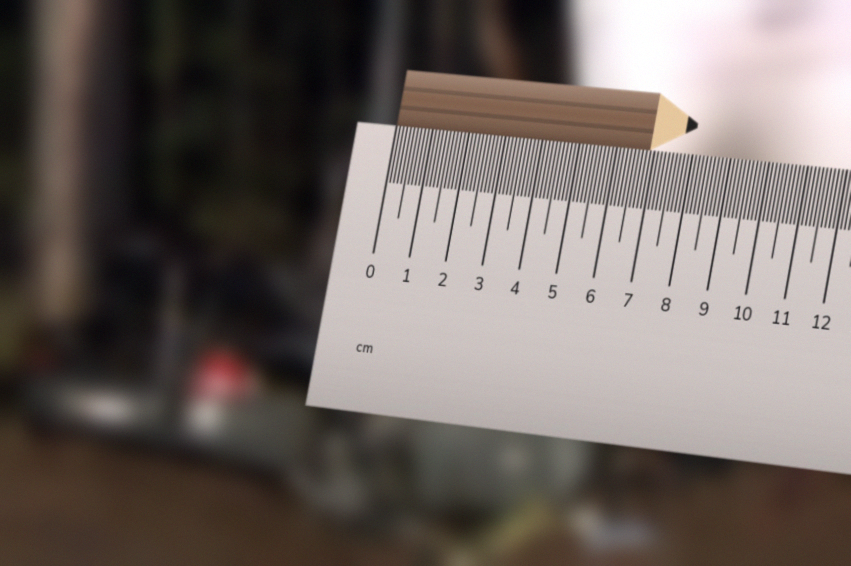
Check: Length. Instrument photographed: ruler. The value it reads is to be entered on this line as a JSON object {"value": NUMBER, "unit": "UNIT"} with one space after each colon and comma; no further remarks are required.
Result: {"value": 8, "unit": "cm"}
